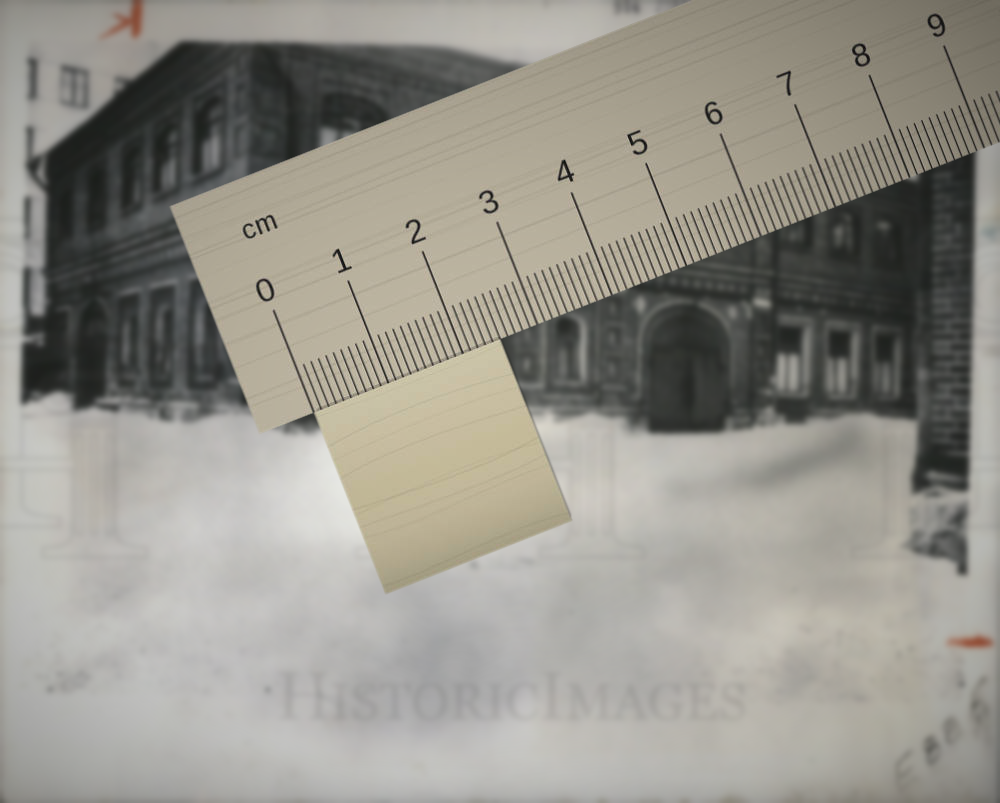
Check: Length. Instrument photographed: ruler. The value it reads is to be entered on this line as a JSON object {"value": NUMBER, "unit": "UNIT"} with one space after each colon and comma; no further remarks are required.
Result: {"value": 2.5, "unit": "cm"}
